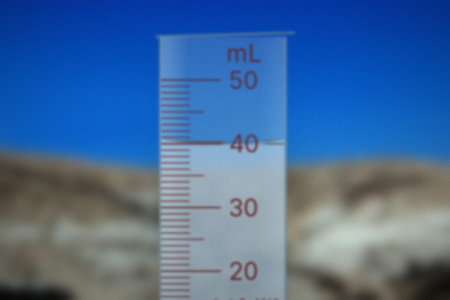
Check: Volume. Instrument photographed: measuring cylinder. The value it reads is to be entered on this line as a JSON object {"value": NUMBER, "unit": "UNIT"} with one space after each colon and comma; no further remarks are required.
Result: {"value": 40, "unit": "mL"}
